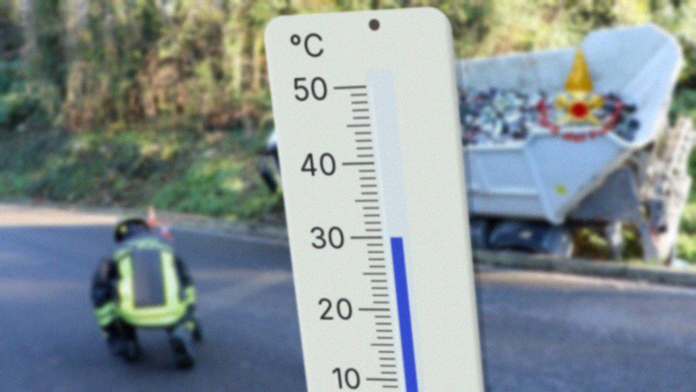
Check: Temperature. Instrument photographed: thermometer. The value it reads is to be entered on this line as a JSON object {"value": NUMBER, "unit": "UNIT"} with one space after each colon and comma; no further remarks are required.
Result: {"value": 30, "unit": "°C"}
